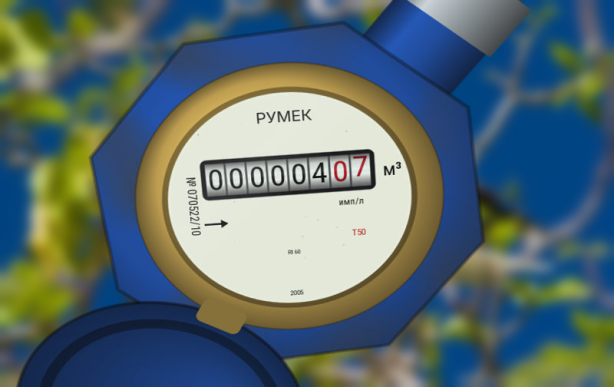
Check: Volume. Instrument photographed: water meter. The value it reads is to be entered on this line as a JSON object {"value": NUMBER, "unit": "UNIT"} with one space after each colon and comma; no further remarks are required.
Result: {"value": 4.07, "unit": "m³"}
